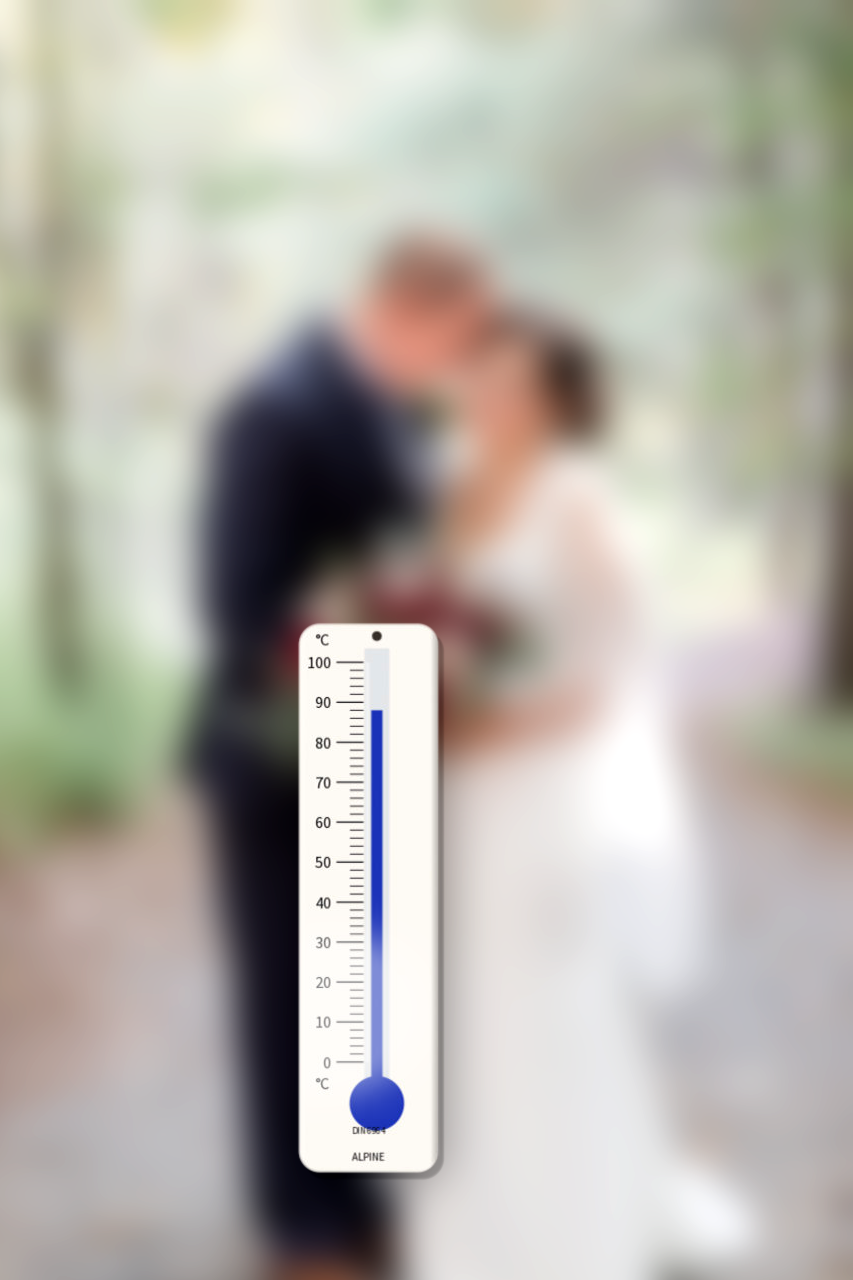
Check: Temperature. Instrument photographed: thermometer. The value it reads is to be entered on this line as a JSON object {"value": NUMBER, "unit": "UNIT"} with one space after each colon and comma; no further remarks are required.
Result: {"value": 88, "unit": "°C"}
